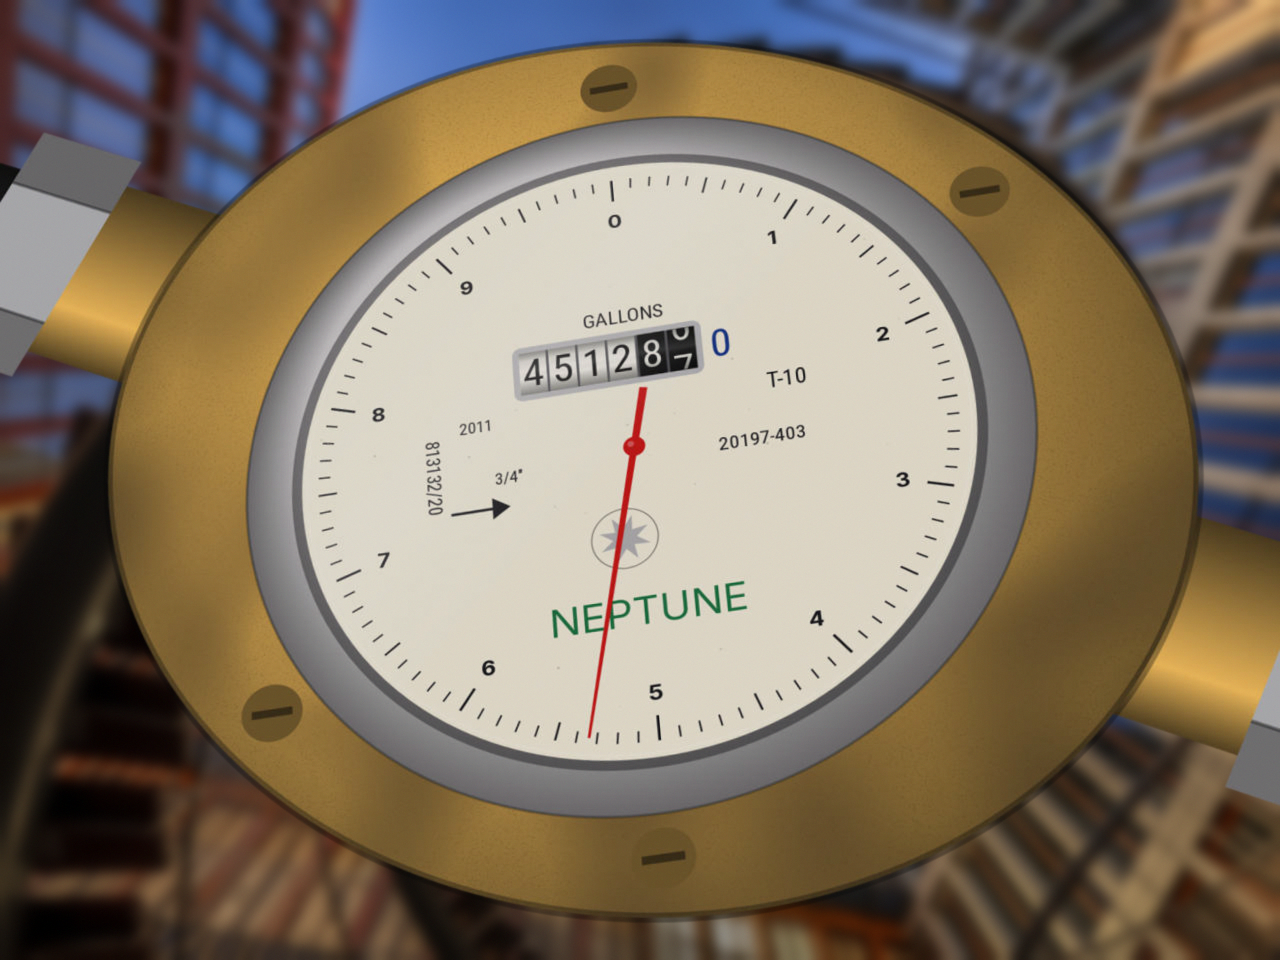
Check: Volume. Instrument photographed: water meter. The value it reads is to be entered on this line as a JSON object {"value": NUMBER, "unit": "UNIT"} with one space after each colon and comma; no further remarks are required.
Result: {"value": 4512865.3, "unit": "gal"}
